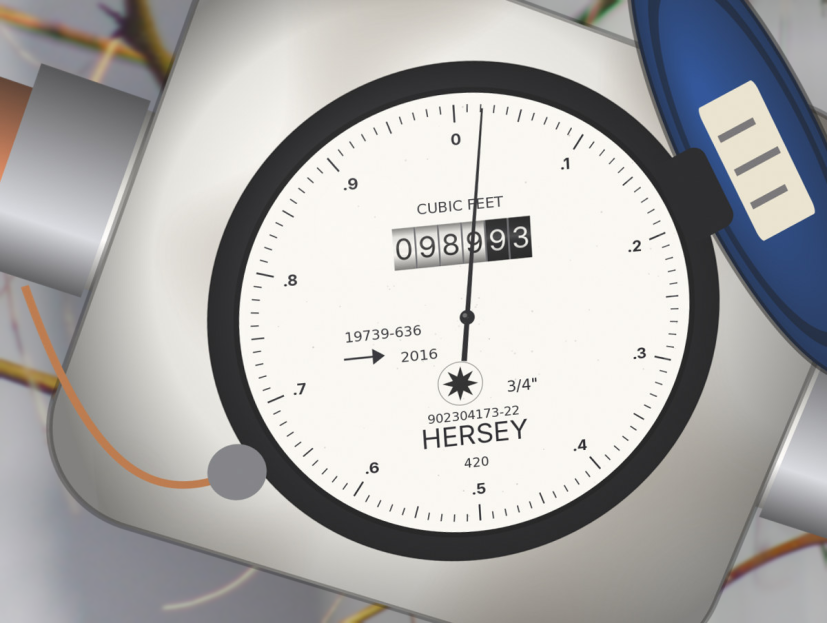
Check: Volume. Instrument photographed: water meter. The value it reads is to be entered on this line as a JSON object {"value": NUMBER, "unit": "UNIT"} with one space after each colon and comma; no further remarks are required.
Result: {"value": 98993.02, "unit": "ft³"}
